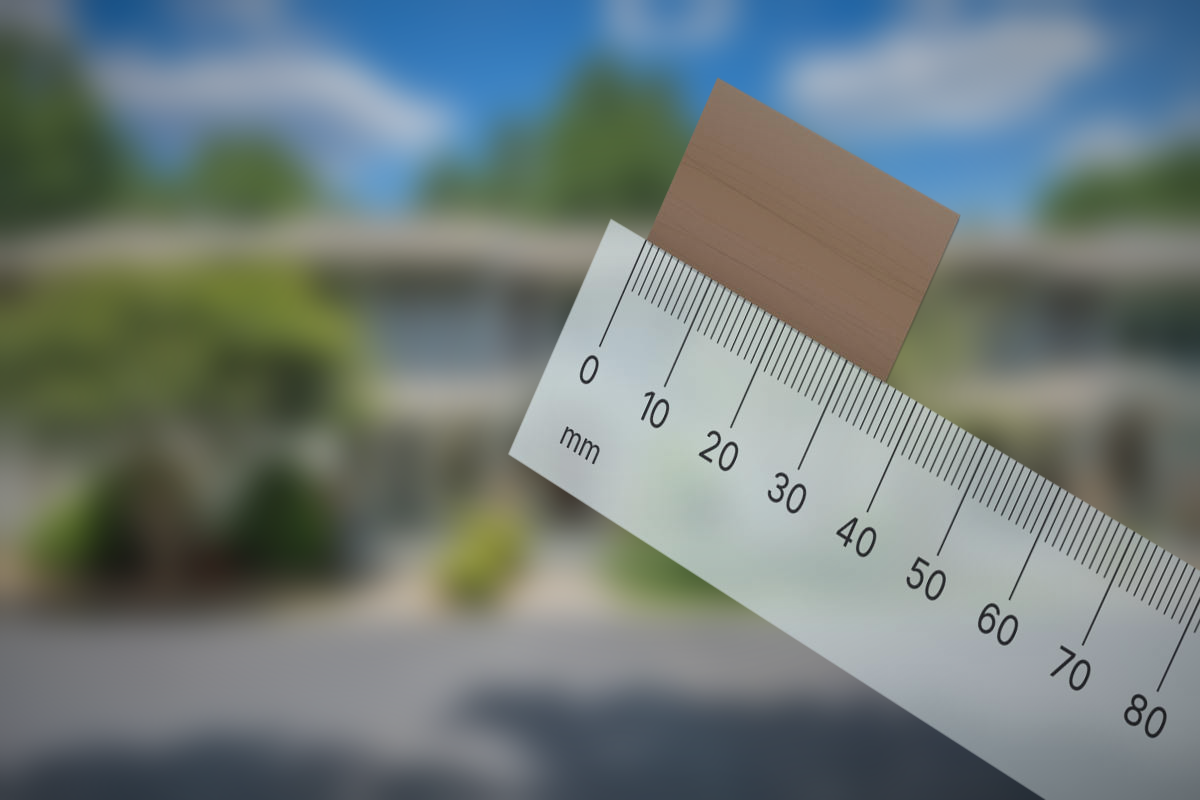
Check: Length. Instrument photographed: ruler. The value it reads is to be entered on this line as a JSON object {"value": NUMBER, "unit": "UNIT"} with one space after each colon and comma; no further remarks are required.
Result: {"value": 35.5, "unit": "mm"}
